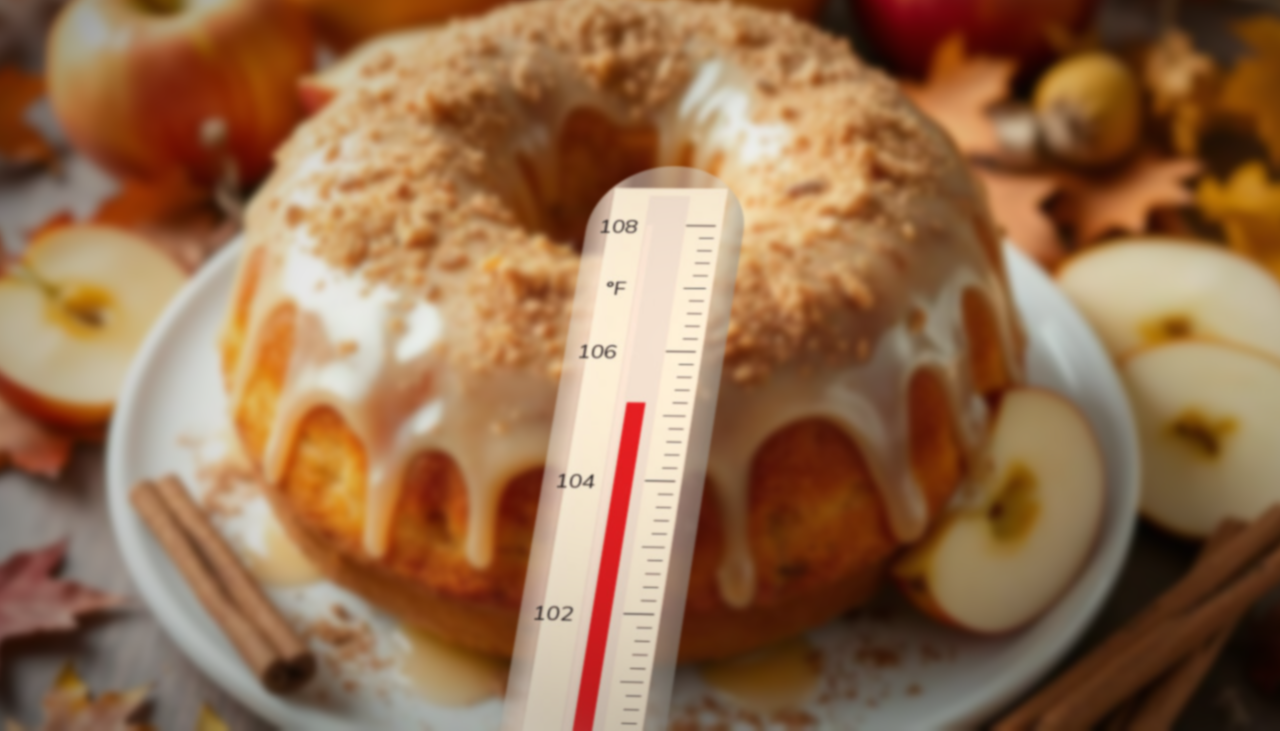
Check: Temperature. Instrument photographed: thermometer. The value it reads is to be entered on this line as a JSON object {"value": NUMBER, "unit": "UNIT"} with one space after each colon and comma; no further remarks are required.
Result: {"value": 105.2, "unit": "°F"}
